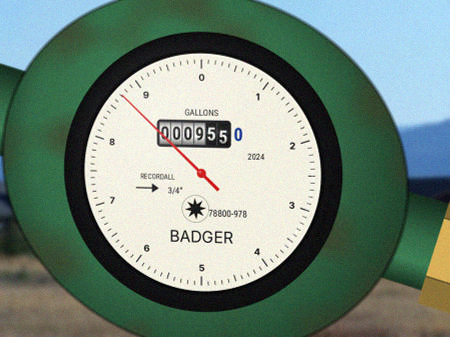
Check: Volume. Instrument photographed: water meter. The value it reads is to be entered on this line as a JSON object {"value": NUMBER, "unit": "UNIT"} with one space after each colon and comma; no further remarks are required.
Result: {"value": 9548.7, "unit": "gal"}
